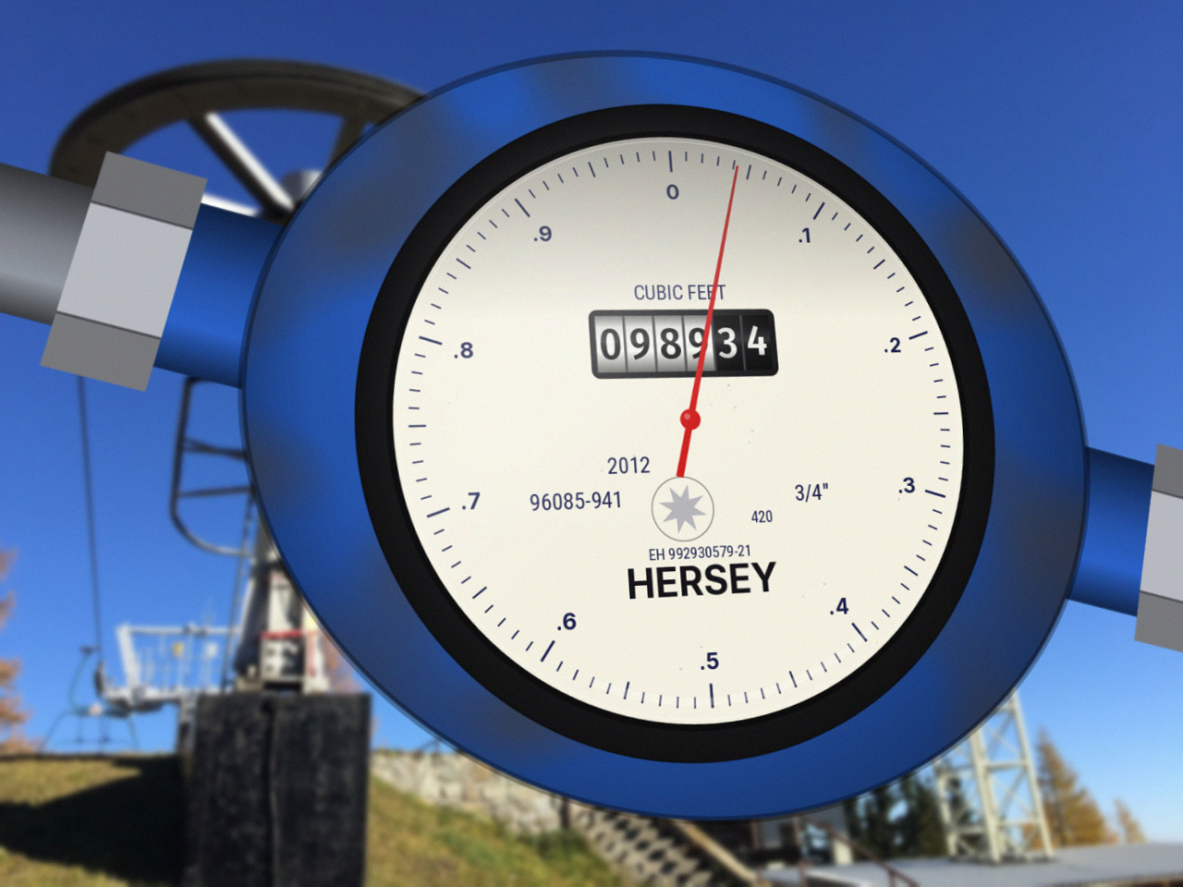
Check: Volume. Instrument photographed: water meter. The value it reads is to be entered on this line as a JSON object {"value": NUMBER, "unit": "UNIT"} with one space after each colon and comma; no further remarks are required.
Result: {"value": 98934.04, "unit": "ft³"}
